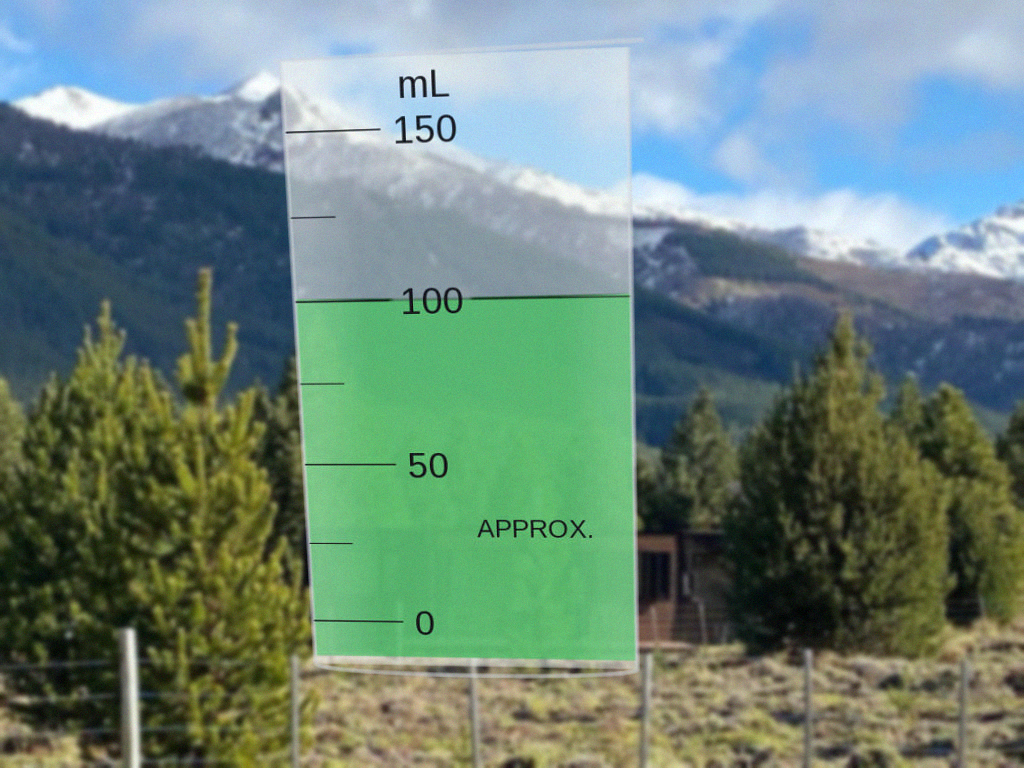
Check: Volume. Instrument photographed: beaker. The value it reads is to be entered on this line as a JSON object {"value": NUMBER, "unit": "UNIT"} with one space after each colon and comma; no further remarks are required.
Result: {"value": 100, "unit": "mL"}
